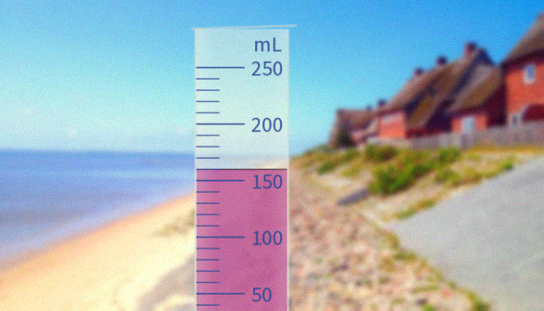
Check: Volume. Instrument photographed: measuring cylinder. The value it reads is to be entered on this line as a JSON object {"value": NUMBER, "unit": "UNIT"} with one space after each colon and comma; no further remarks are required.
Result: {"value": 160, "unit": "mL"}
